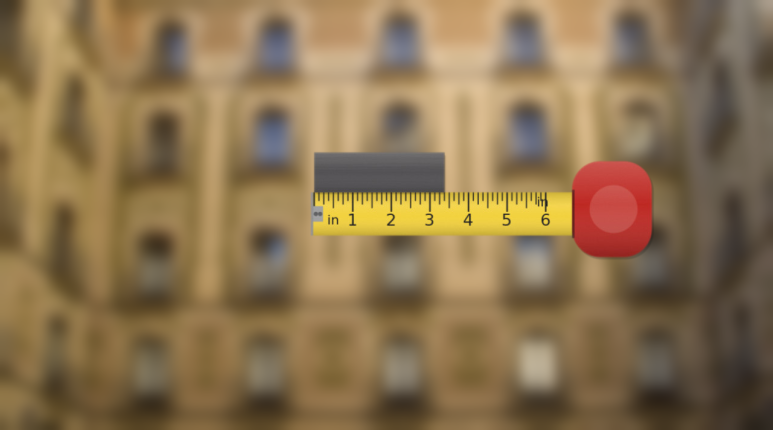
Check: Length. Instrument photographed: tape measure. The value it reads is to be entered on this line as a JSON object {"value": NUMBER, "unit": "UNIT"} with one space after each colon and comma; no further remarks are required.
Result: {"value": 3.375, "unit": "in"}
